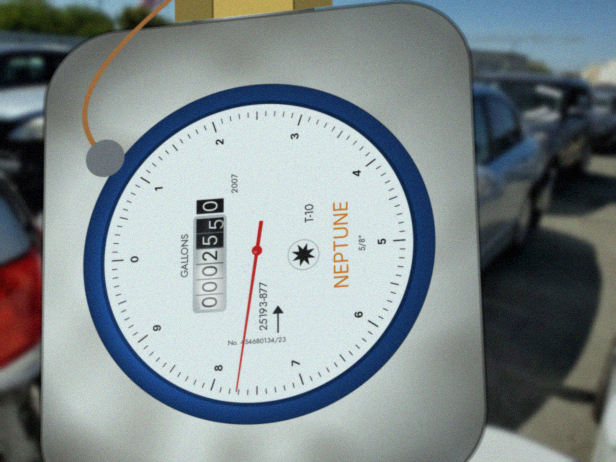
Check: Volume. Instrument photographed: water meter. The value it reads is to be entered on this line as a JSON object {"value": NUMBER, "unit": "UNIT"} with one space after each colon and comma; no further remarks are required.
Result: {"value": 2547.7, "unit": "gal"}
